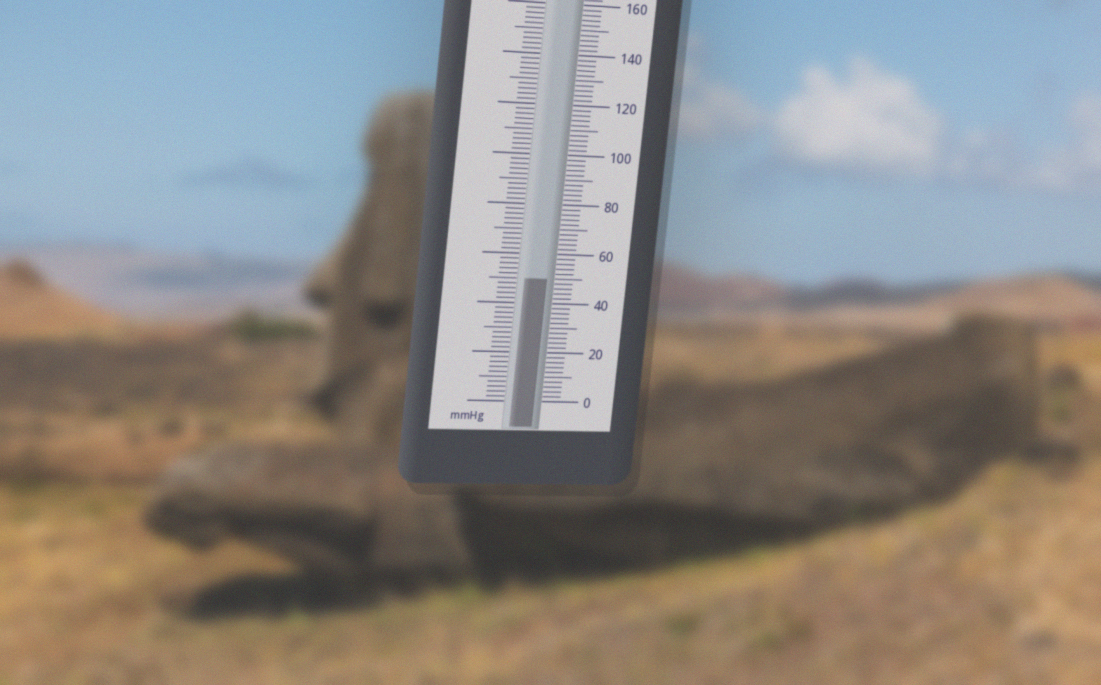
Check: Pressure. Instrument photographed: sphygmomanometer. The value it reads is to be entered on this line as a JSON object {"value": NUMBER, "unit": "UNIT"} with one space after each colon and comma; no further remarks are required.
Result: {"value": 50, "unit": "mmHg"}
